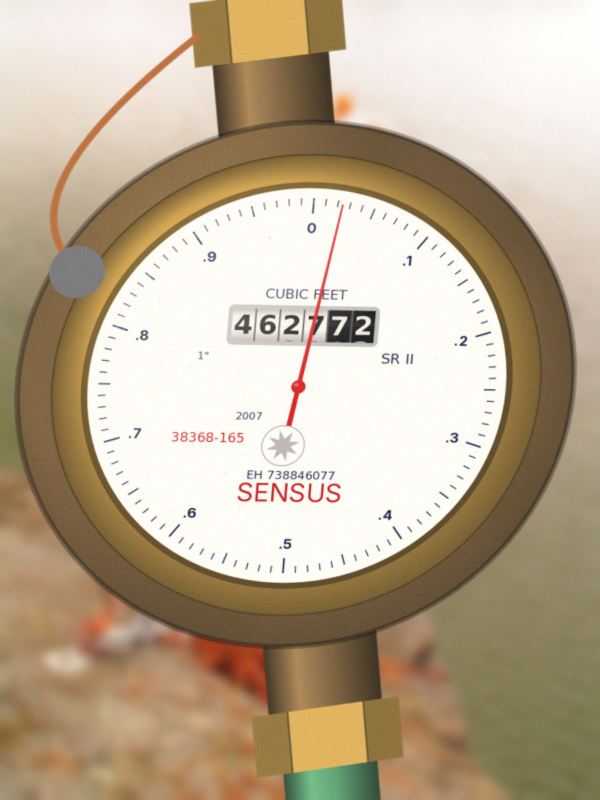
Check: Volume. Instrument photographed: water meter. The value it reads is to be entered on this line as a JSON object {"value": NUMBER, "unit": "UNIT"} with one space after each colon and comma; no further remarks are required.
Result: {"value": 462772.02, "unit": "ft³"}
